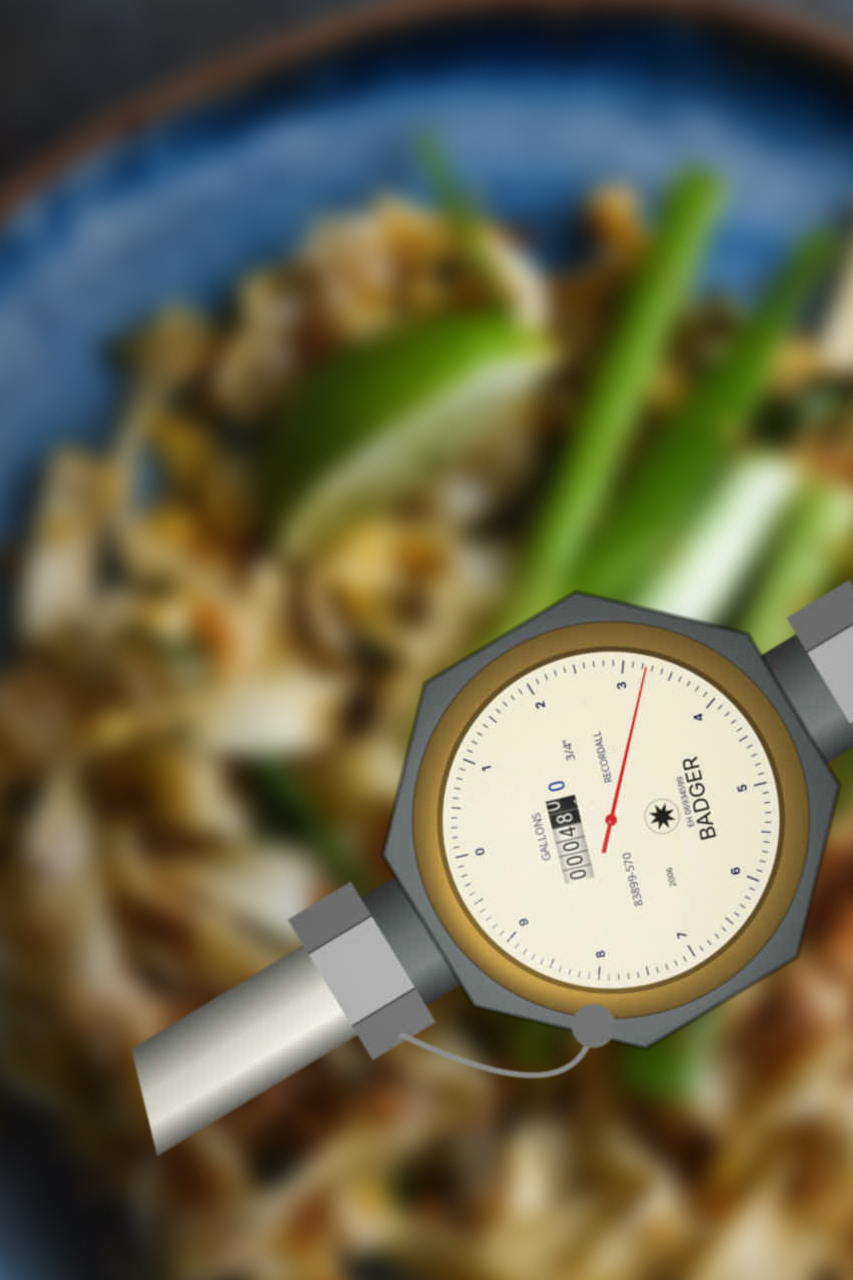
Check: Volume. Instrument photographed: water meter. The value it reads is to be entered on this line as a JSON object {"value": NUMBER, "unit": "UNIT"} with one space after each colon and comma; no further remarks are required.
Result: {"value": 4803.2, "unit": "gal"}
